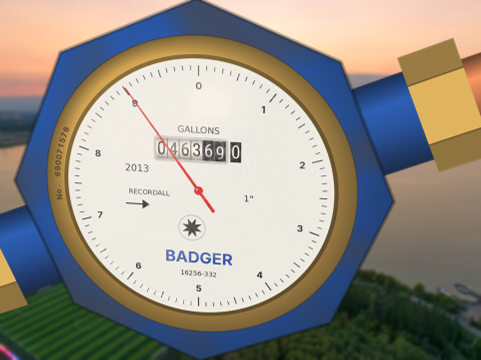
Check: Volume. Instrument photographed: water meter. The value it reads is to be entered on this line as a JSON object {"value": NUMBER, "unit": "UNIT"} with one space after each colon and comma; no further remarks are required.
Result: {"value": 463689.0, "unit": "gal"}
